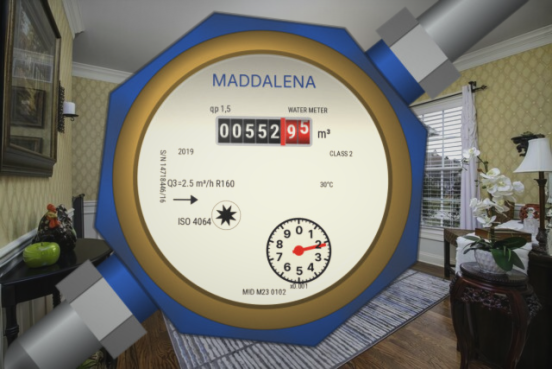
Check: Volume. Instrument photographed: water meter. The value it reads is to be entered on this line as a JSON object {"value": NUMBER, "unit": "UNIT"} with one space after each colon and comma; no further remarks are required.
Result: {"value": 552.952, "unit": "m³"}
